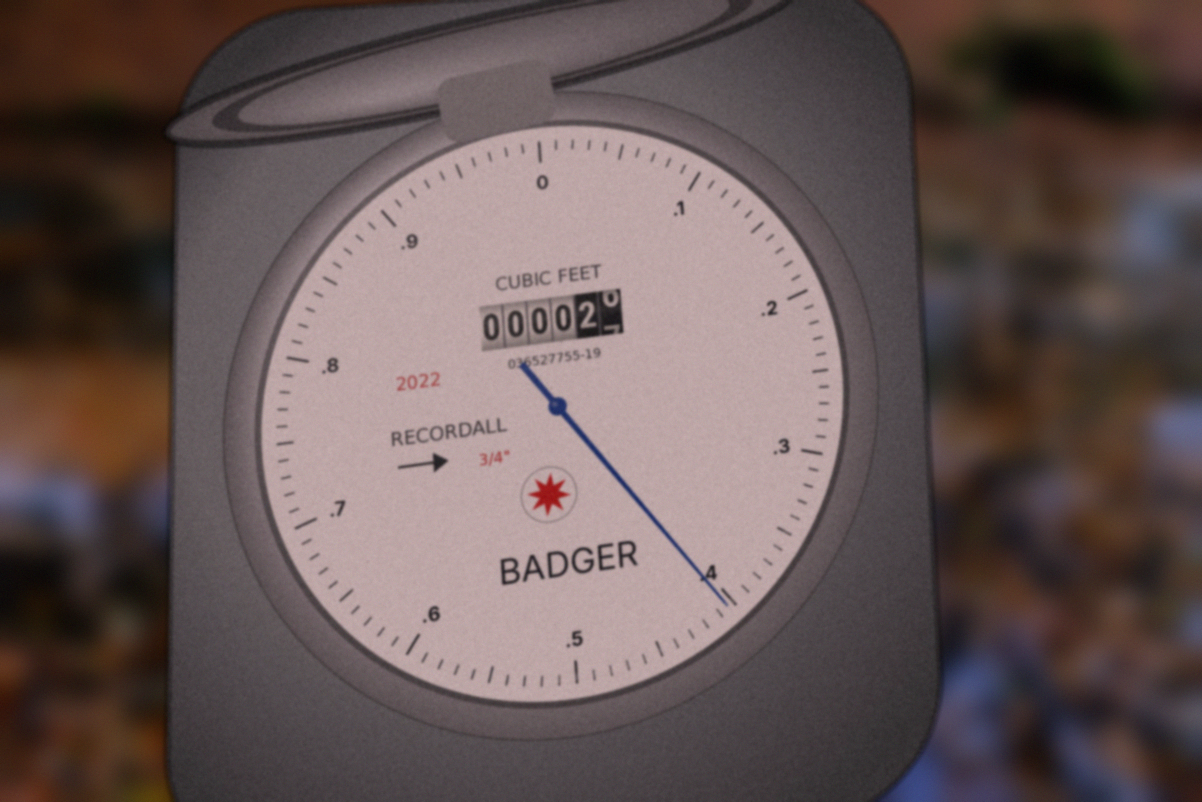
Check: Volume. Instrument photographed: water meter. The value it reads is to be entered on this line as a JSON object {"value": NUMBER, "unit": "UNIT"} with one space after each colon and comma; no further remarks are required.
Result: {"value": 26.40, "unit": "ft³"}
